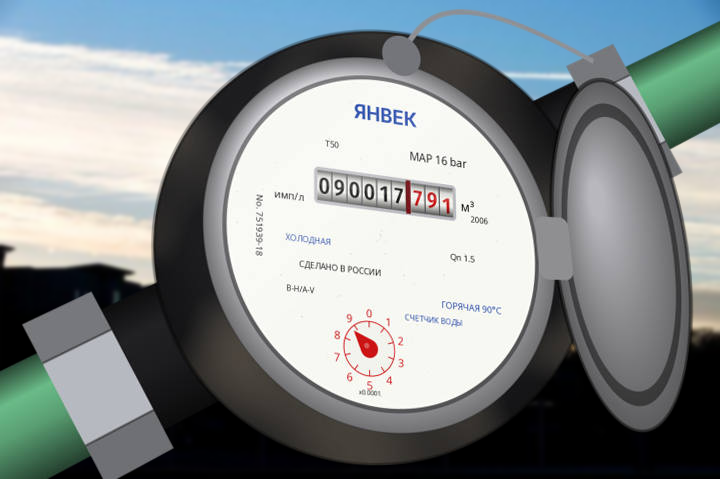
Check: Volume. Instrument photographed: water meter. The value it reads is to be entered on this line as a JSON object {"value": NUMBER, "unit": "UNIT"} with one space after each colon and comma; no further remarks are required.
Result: {"value": 90017.7908, "unit": "m³"}
